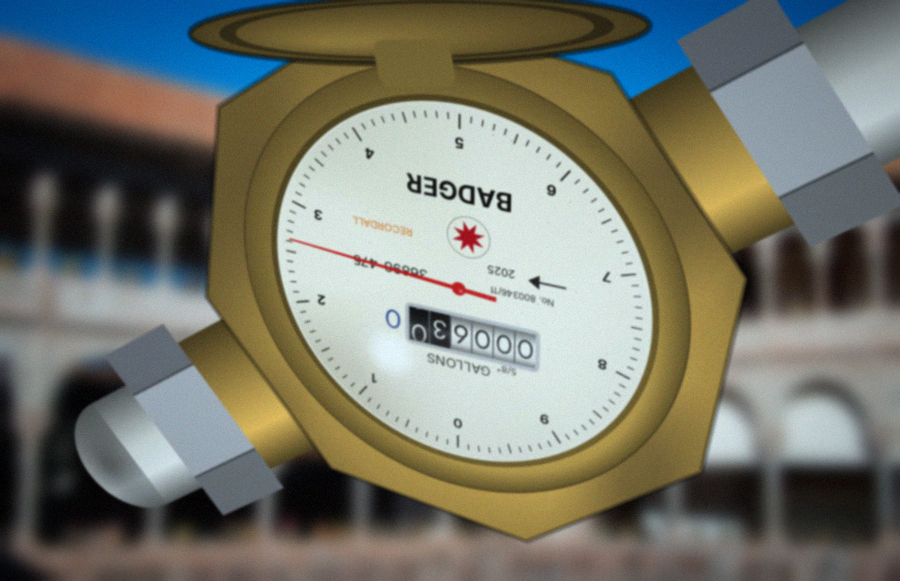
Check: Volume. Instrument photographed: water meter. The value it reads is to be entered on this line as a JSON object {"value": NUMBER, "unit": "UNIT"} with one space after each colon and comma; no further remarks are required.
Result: {"value": 6302.6, "unit": "gal"}
